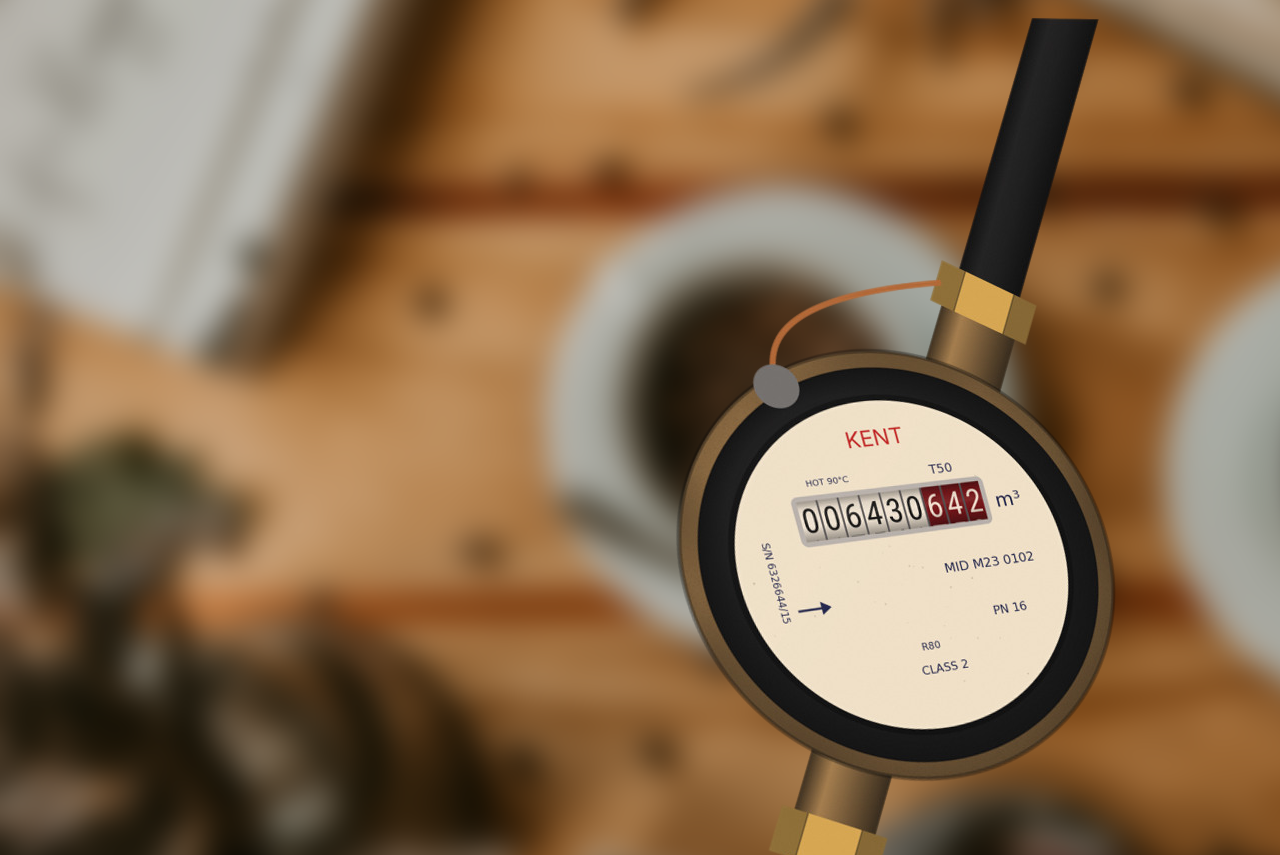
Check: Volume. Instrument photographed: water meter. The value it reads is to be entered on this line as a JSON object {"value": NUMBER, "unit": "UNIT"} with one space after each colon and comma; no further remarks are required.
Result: {"value": 6430.642, "unit": "m³"}
